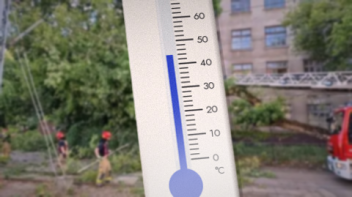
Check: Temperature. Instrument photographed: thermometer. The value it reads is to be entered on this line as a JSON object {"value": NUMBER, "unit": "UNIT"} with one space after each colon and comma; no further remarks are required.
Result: {"value": 44, "unit": "°C"}
